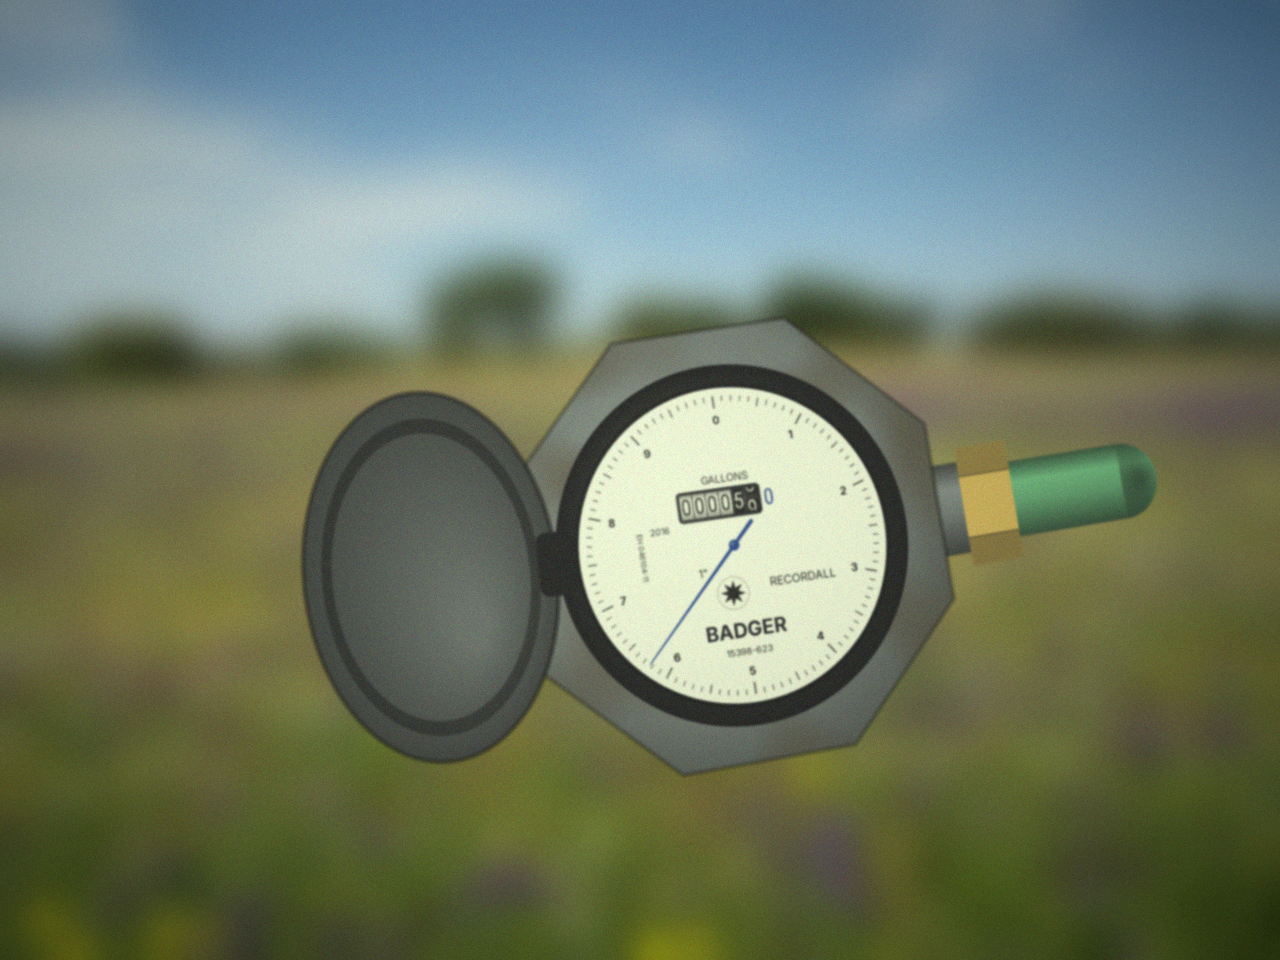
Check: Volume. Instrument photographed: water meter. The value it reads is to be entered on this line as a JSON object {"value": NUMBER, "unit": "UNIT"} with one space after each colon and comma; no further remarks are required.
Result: {"value": 586.2, "unit": "gal"}
